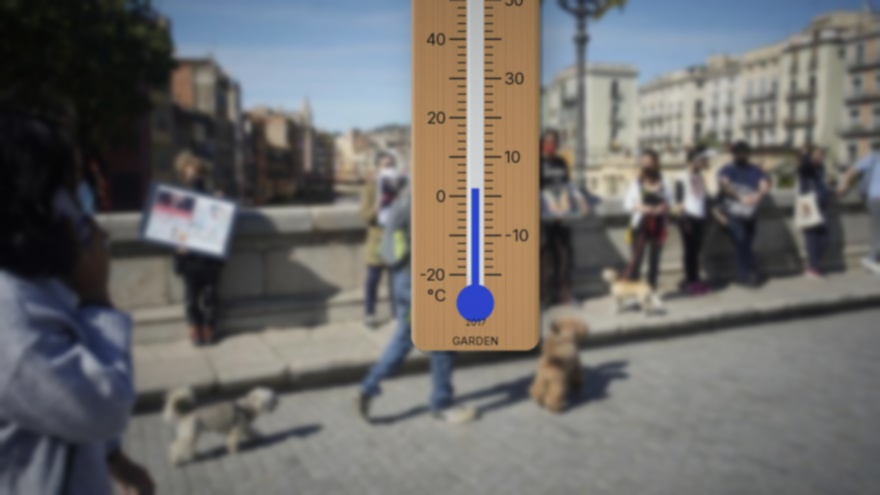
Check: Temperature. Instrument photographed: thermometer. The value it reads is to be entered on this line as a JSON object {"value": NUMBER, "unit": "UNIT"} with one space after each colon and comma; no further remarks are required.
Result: {"value": 2, "unit": "°C"}
